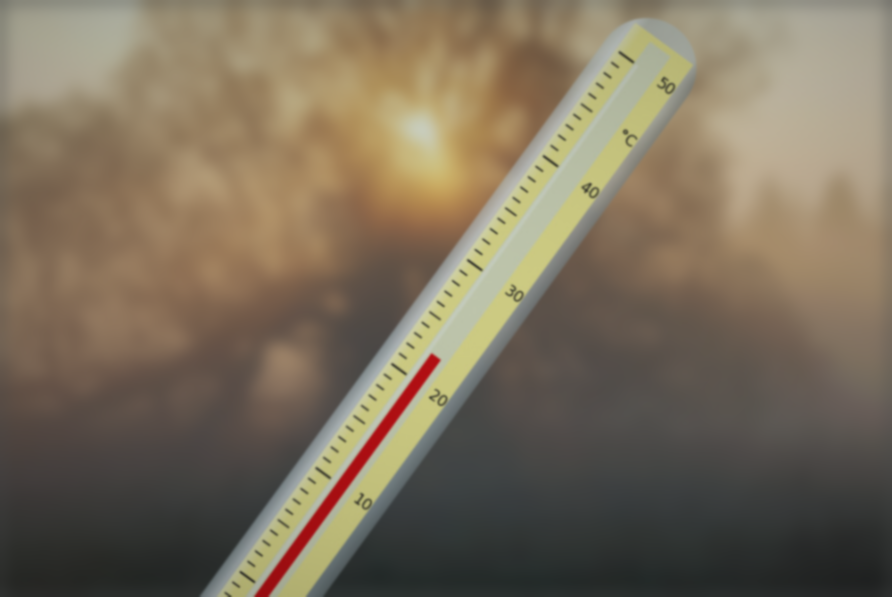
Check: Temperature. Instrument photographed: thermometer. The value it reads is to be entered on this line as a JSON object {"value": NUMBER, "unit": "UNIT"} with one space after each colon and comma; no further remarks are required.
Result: {"value": 22.5, "unit": "°C"}
